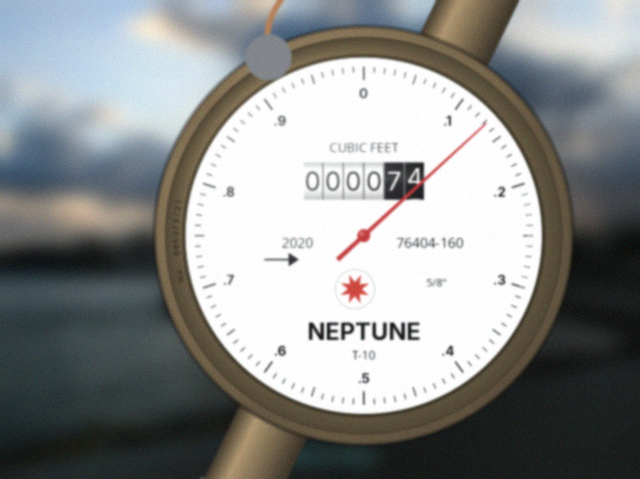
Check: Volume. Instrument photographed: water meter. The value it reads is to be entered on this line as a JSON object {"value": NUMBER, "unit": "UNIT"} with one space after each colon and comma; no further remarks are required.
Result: {"value": 74.13, "unit": "ft³"}
